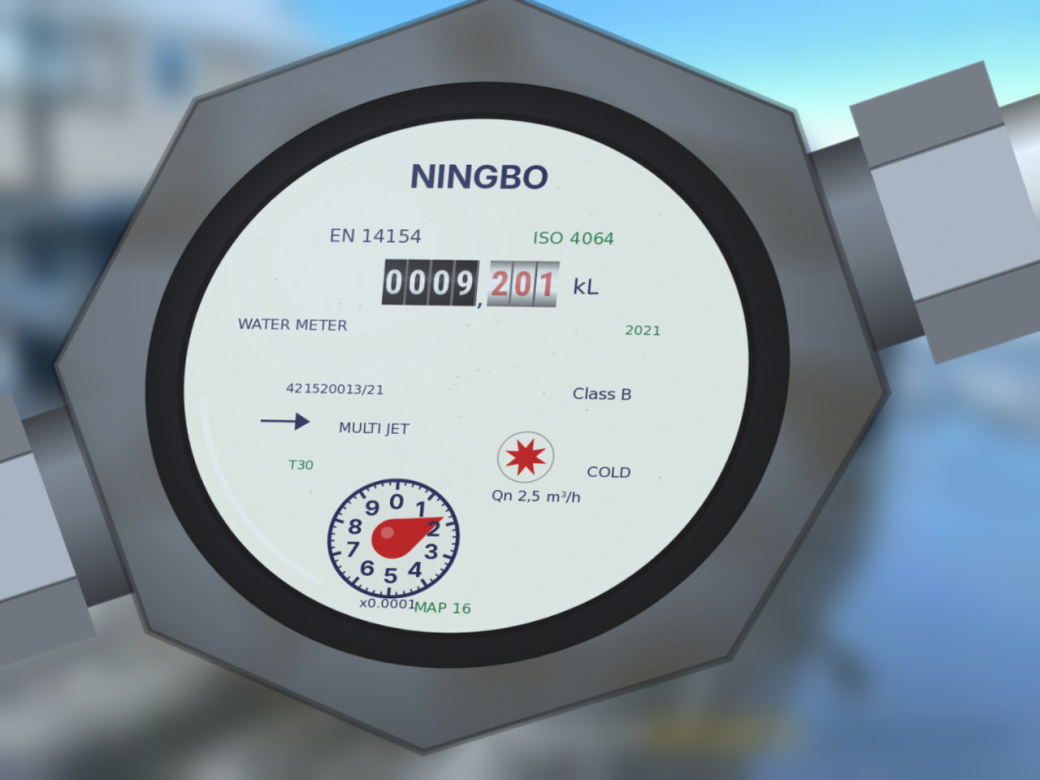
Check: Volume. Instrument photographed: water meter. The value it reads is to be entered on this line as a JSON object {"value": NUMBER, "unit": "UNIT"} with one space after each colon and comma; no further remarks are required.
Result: {"value": 9.2011, "unit": "kL"}
